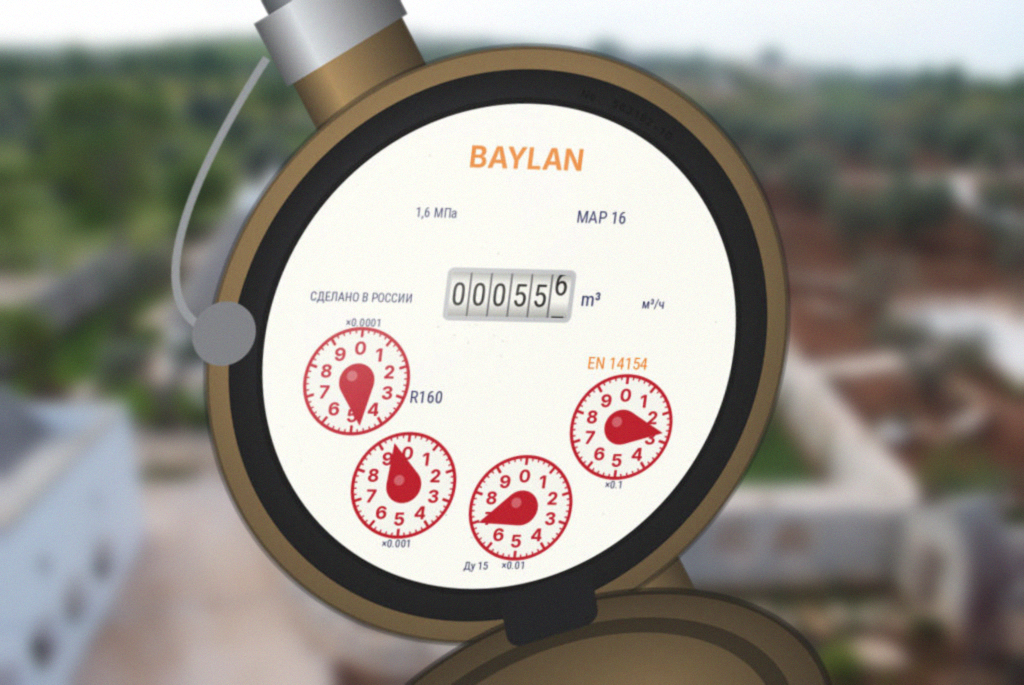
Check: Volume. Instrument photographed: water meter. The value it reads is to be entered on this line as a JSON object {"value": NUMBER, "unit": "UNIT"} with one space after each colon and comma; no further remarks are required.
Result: {"value": 556.2694, "unit": "m³"}
